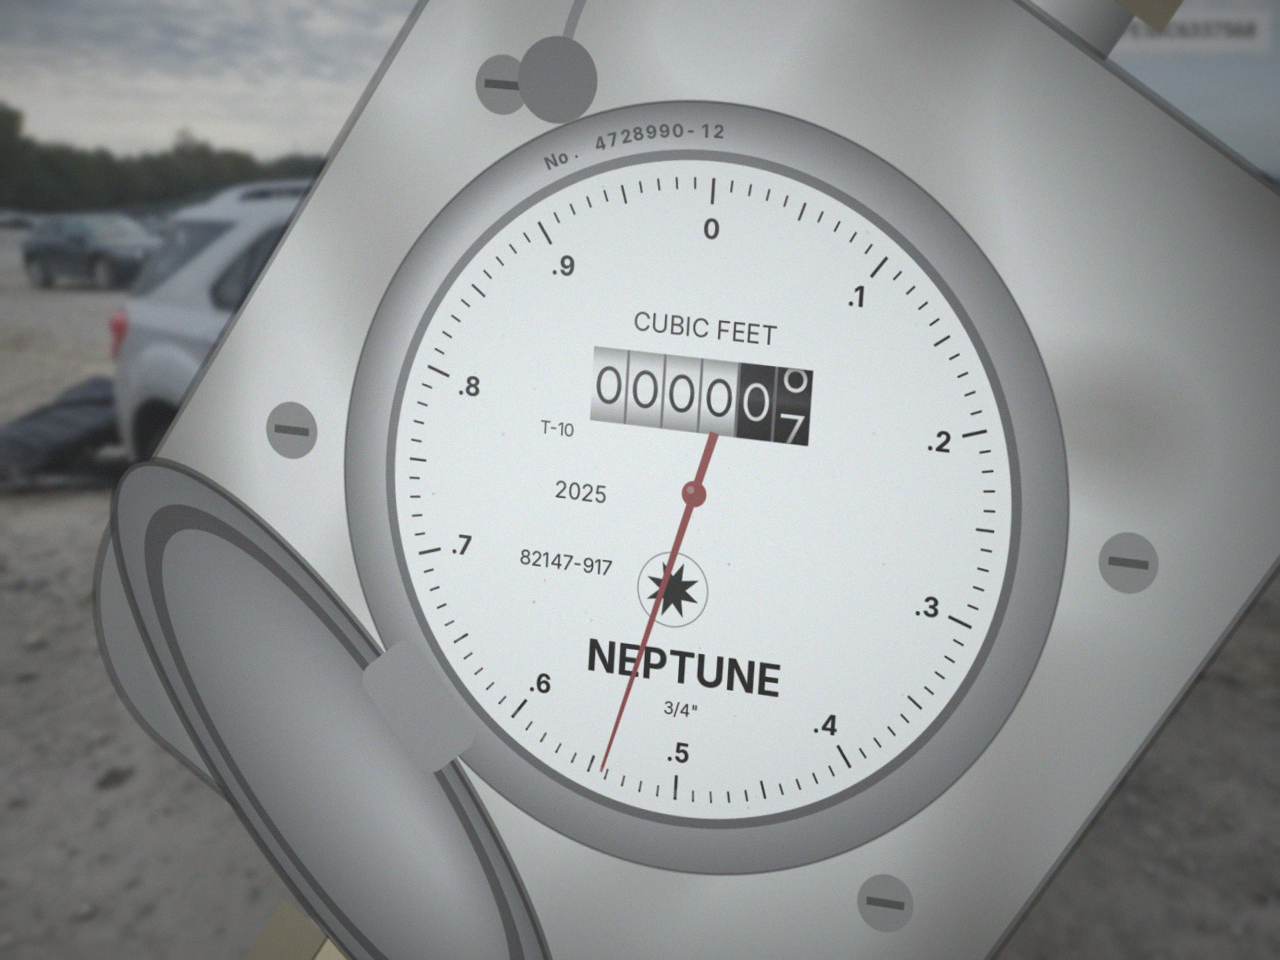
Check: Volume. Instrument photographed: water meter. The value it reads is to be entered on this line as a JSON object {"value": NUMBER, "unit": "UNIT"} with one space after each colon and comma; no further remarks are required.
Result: {"value": 6.54, "unit": "ft³"}
